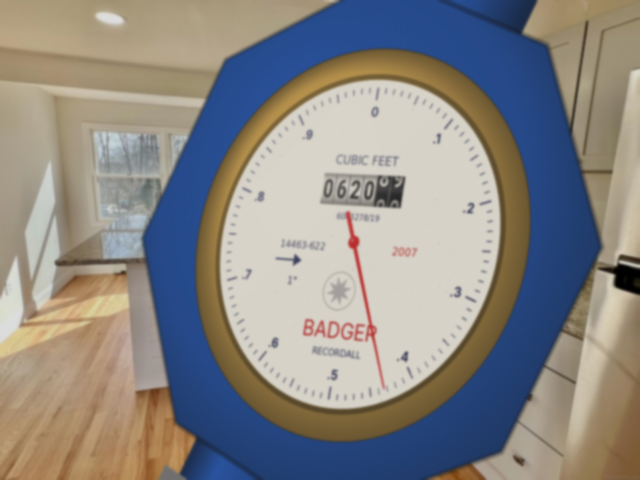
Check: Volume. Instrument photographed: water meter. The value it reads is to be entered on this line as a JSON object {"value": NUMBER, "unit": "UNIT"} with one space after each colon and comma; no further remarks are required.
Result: {"value": 62089.43, "unit": "ft³"}
